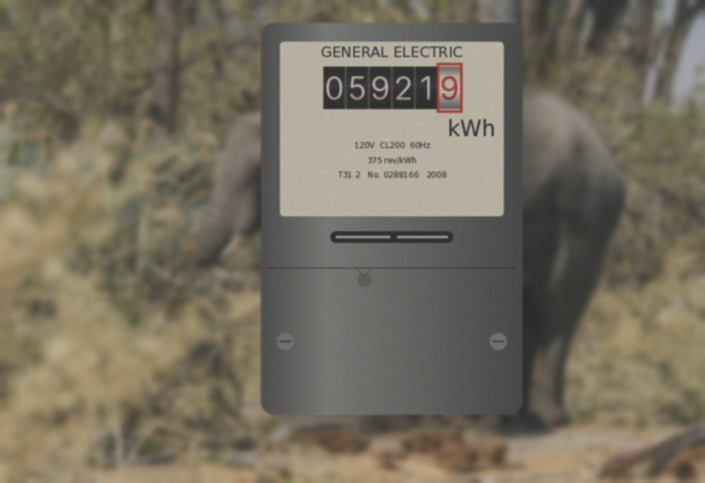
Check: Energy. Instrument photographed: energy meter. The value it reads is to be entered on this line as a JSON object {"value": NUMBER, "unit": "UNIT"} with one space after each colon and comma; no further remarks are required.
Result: {"value": 5921.9, "unit": "kWh"}
